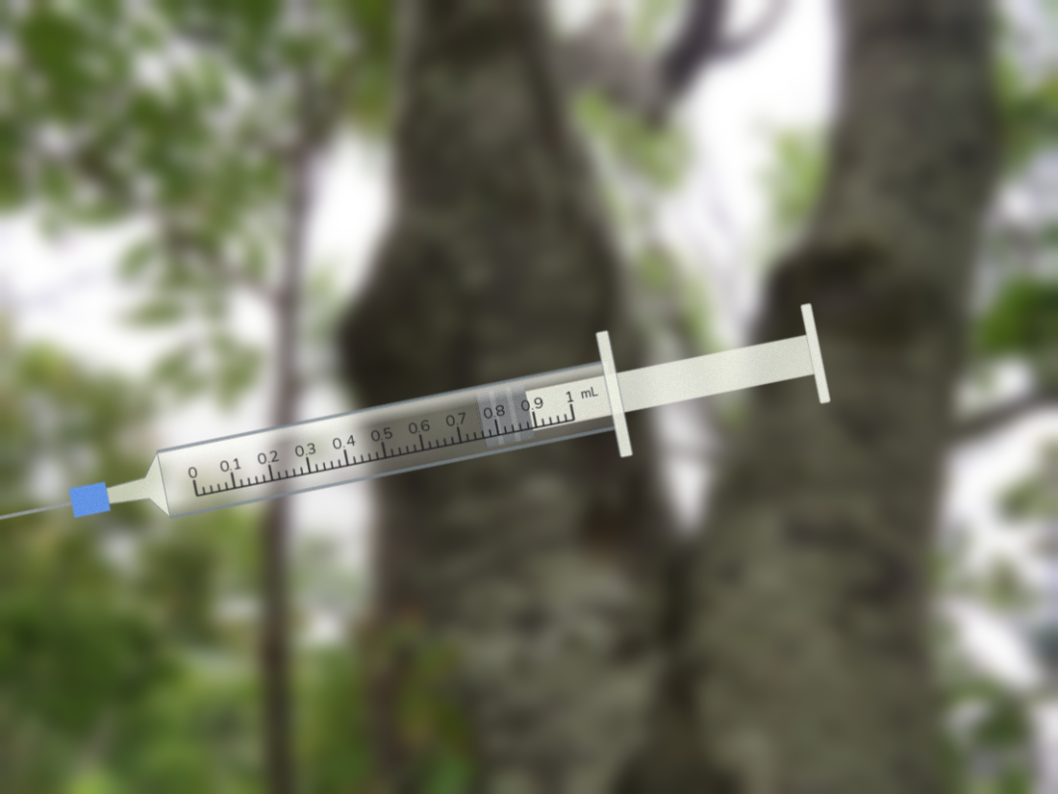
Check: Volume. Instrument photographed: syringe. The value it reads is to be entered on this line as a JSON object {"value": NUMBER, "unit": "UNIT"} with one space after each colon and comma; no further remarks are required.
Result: {"value": 0.76, "unit": "mL"}
